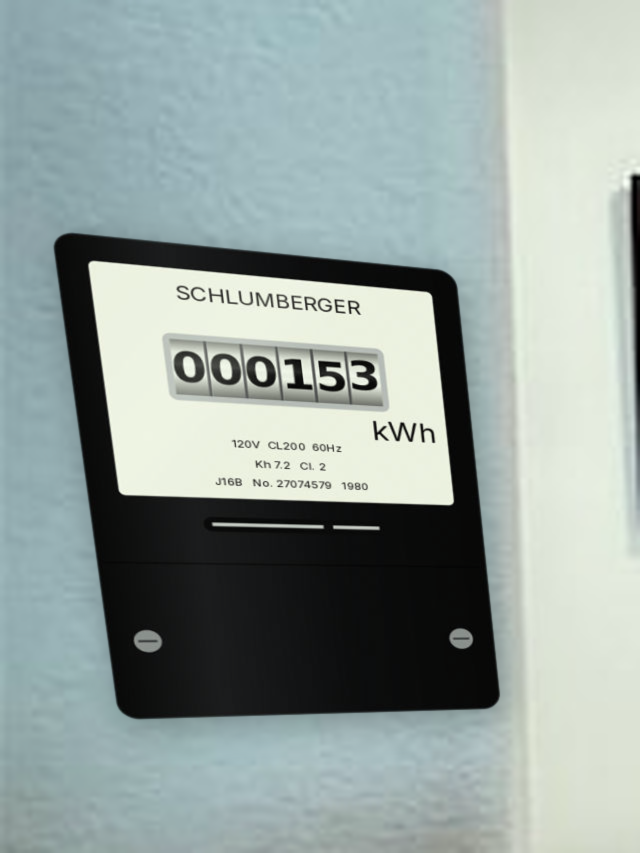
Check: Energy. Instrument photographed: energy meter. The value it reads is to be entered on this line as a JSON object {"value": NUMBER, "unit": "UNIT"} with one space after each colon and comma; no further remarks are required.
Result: {"value": 153, "unit": "kWh"}
